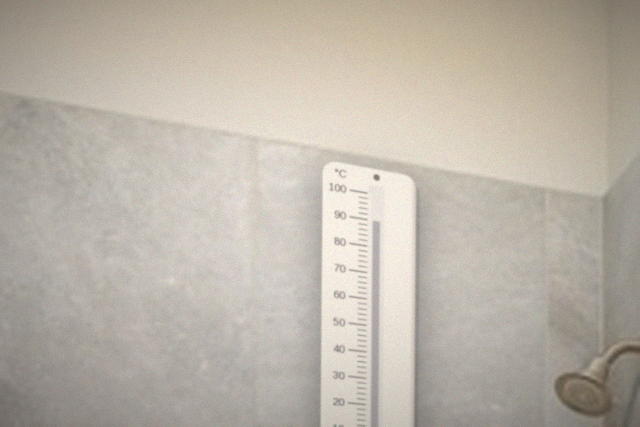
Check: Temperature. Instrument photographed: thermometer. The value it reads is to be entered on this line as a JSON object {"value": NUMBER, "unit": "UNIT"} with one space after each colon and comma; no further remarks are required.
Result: {"value": 90, "unit": "°C"}
